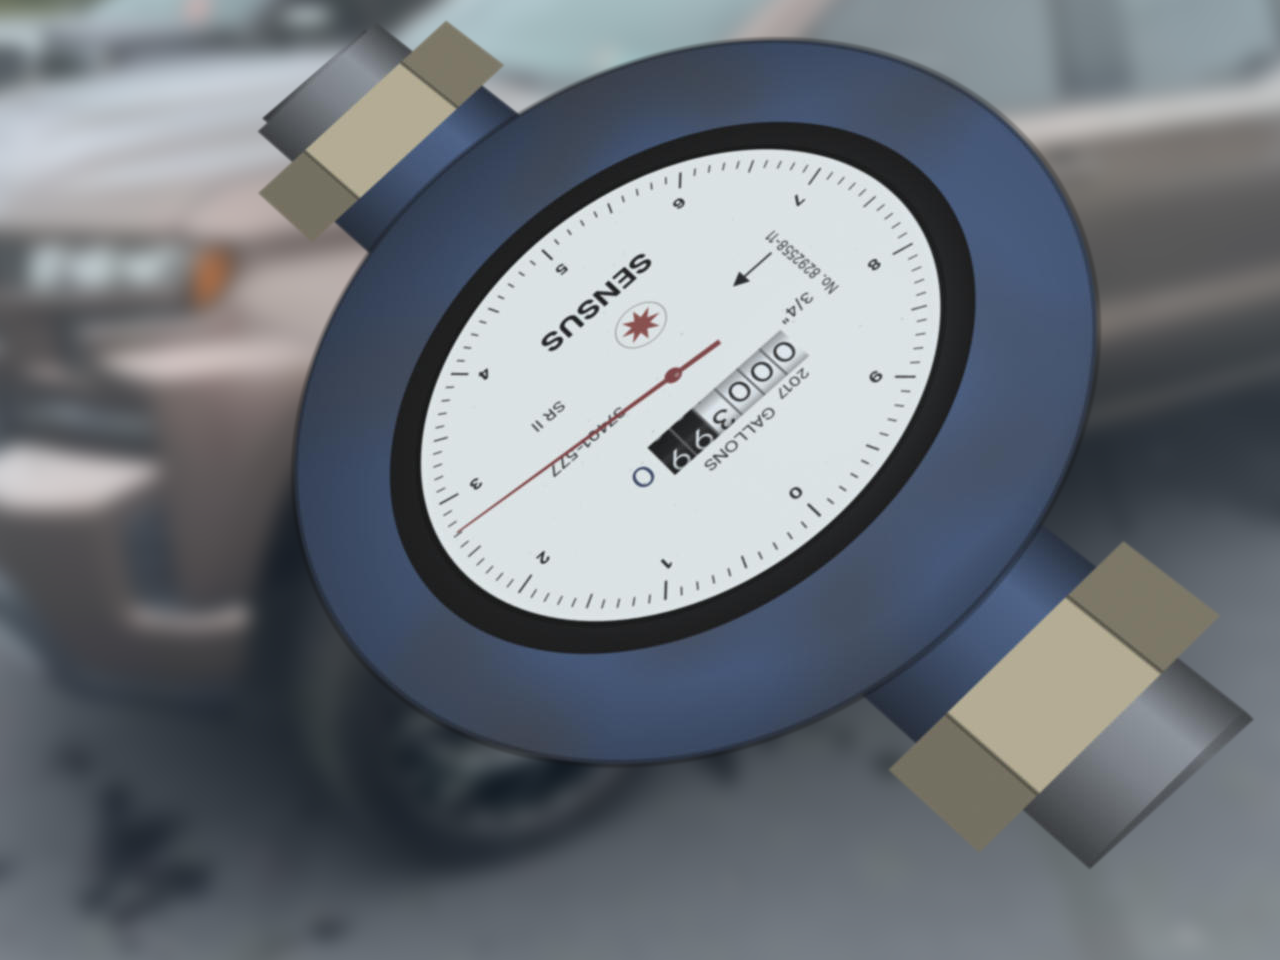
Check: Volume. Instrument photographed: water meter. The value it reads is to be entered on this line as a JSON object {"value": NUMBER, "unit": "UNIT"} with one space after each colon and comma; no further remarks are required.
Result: {"value": 3992.7, "unit": "gal"}
